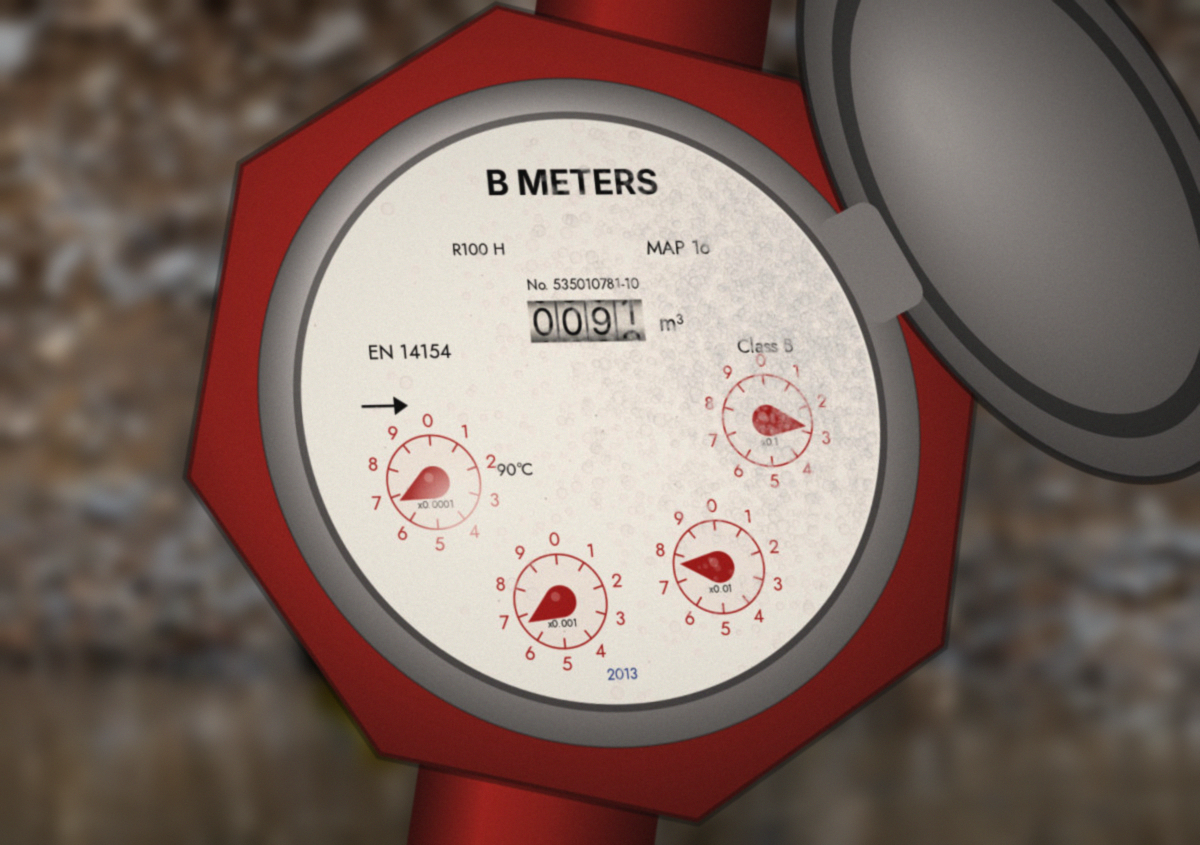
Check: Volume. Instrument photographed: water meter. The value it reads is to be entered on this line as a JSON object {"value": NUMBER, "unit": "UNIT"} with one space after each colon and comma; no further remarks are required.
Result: {"value": 91.2766, "unit": "m³"}
